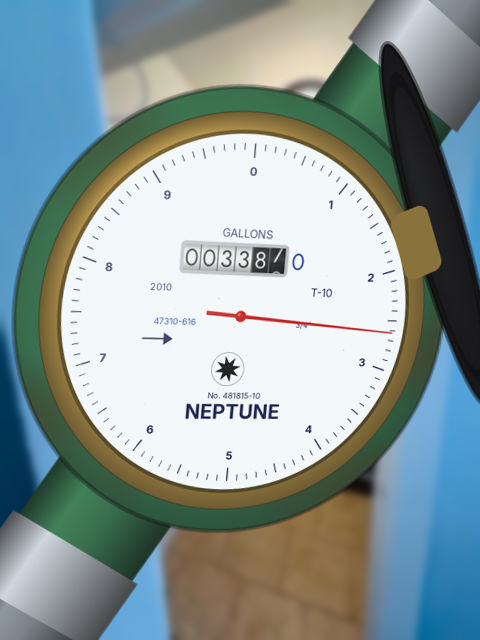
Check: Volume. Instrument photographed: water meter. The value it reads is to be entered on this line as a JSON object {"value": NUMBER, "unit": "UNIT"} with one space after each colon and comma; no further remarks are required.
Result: {"value": 33872.6, "unit": "gal"}
